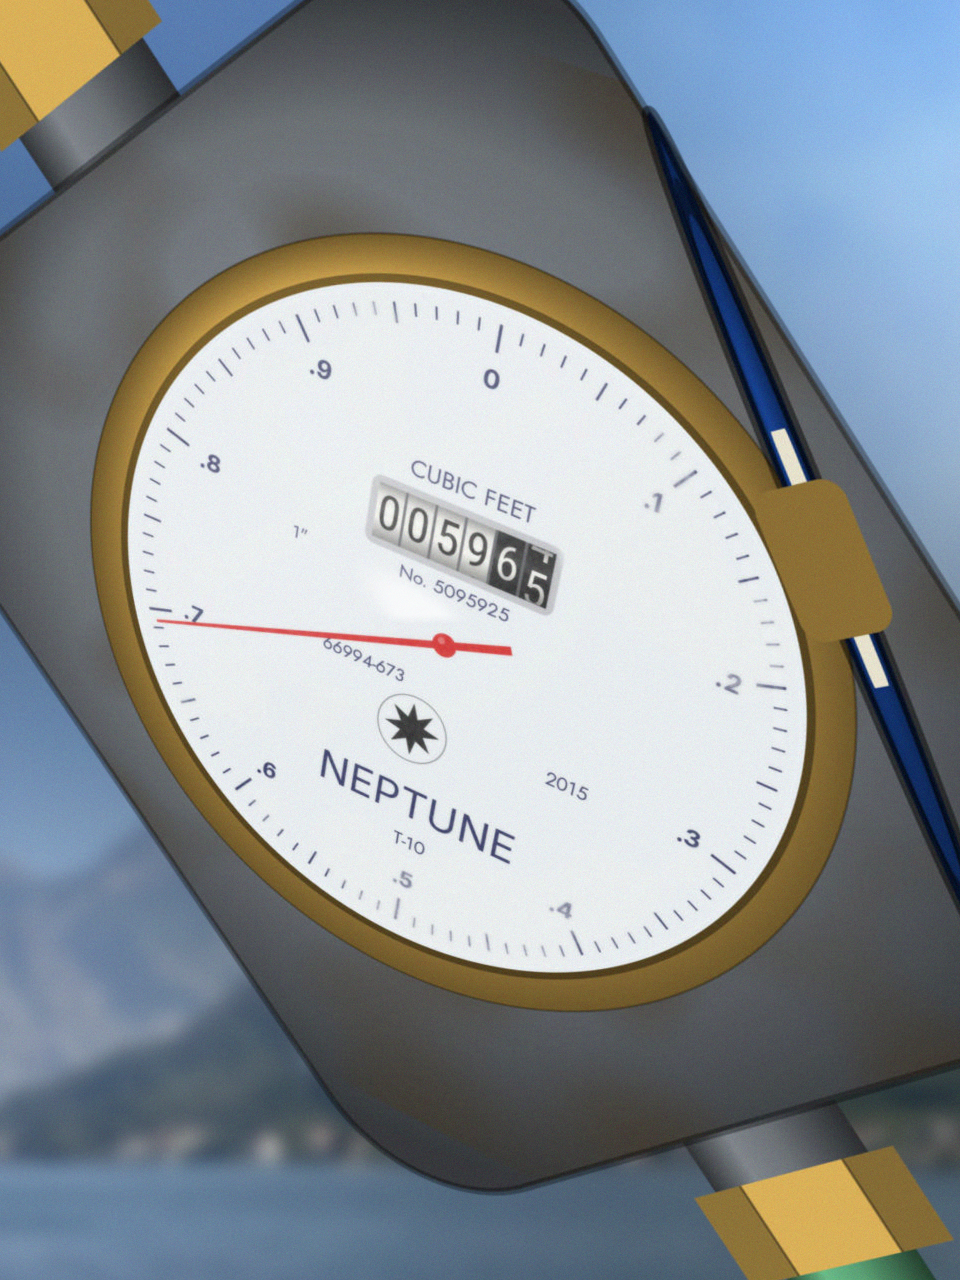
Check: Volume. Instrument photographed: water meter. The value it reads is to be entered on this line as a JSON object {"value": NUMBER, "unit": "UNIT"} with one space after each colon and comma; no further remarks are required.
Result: {"value": 5964.69, "unit": "ft³"}
